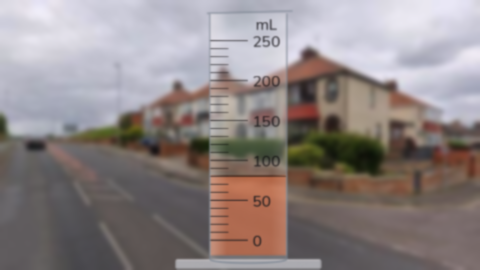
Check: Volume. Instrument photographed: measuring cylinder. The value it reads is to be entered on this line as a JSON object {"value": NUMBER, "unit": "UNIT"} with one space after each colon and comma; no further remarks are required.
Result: {"value": 80, "unit": "mL"}
